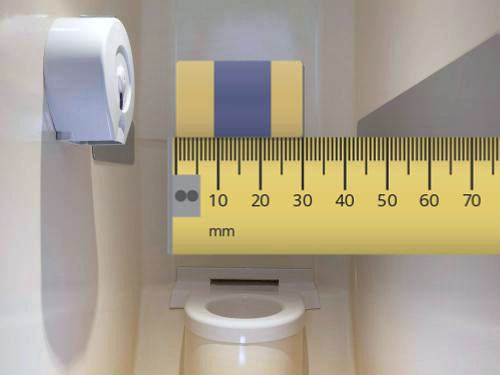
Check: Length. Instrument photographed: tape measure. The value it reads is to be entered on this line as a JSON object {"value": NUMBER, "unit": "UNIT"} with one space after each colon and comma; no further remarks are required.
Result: {"value": 30, "unit": "mm"}
